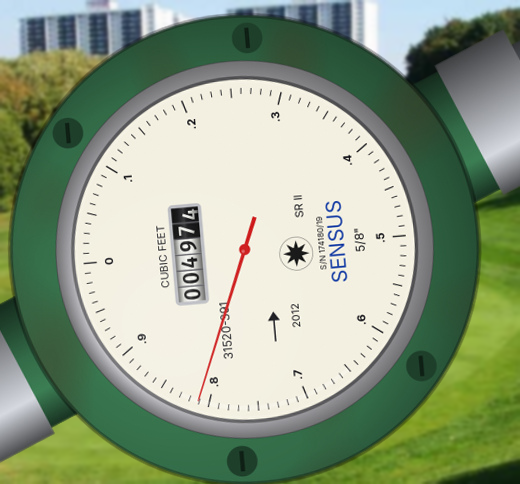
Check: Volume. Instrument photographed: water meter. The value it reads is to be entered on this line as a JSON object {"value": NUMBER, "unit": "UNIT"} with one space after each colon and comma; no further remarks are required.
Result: {"value": 4973.81, "unit": "ft³"}
